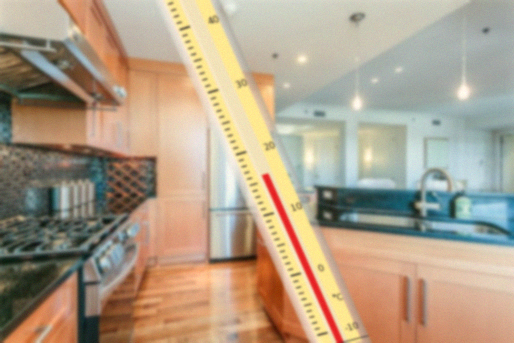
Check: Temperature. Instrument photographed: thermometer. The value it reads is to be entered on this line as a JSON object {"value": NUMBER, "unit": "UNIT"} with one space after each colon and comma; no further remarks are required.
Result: {"value": 16, "unit": "°C"}
